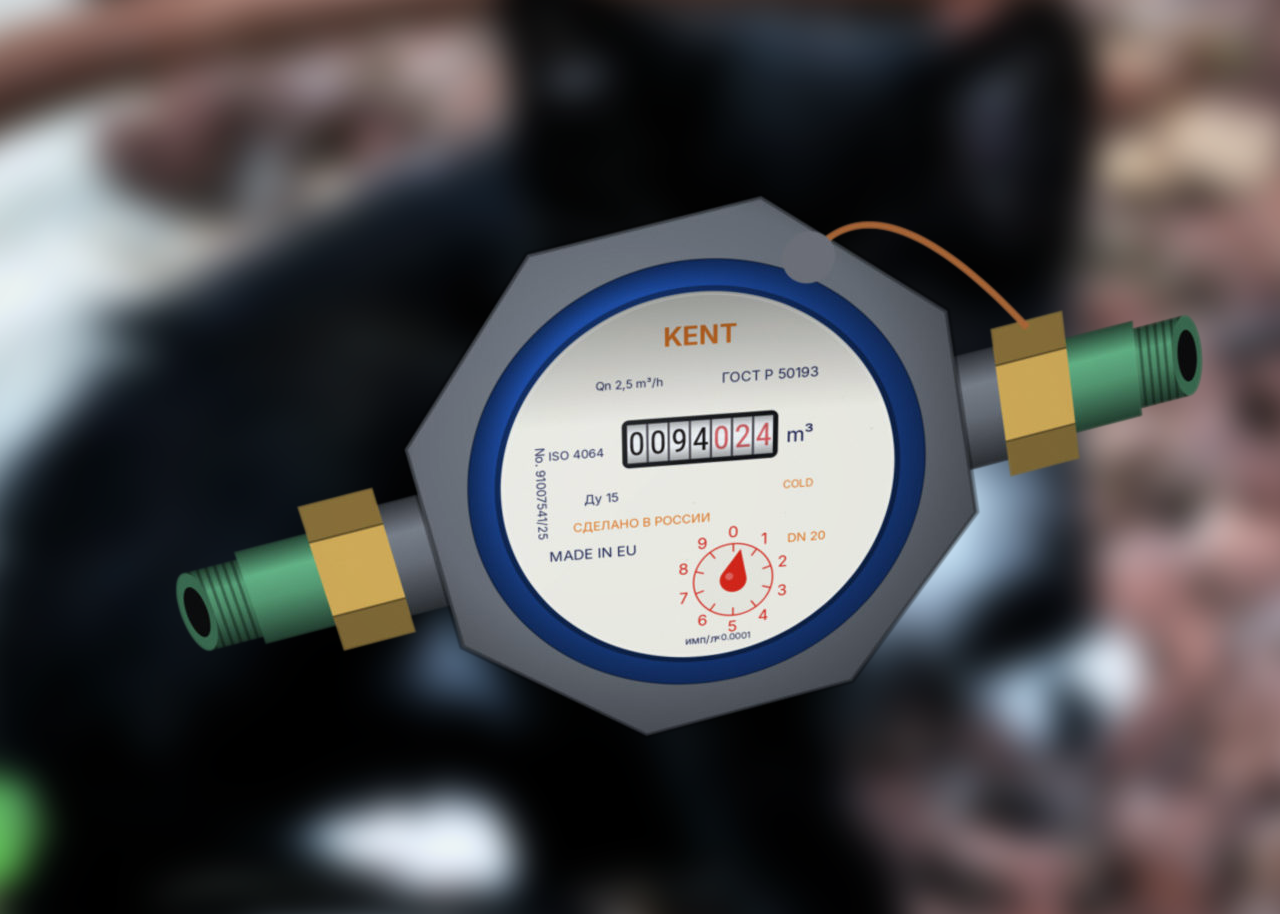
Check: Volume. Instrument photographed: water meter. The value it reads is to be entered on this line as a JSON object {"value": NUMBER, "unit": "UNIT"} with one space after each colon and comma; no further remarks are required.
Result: {"value": 94.0240, "unit": "m³"}
